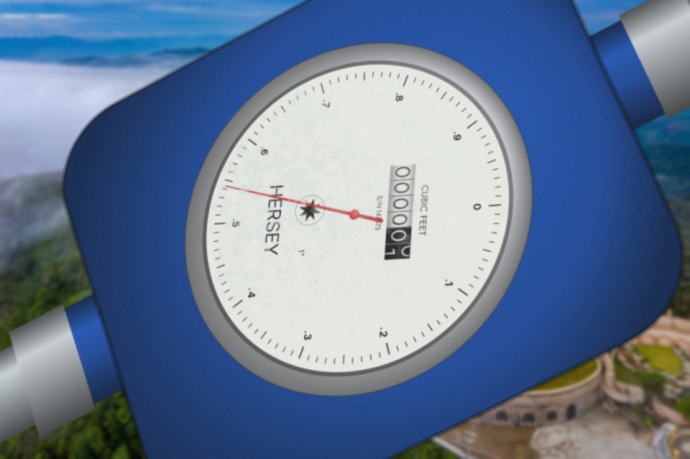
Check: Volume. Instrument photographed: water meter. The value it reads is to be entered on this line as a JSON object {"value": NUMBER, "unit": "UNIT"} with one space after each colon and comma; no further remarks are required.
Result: {"value": 0.54, "unit": "ft³"}
